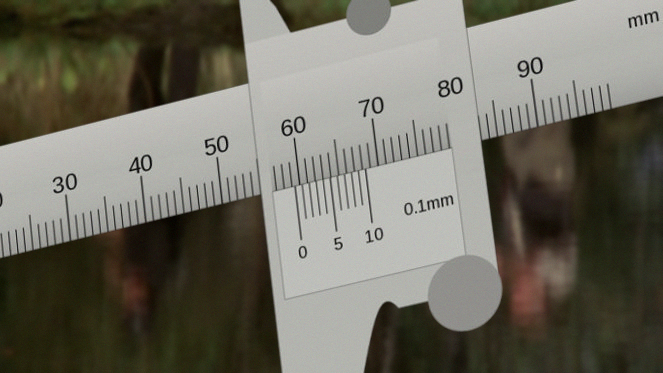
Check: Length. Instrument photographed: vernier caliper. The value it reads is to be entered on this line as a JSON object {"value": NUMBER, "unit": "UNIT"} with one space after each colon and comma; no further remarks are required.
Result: {"value": 59.4, "unit": "mm"}
